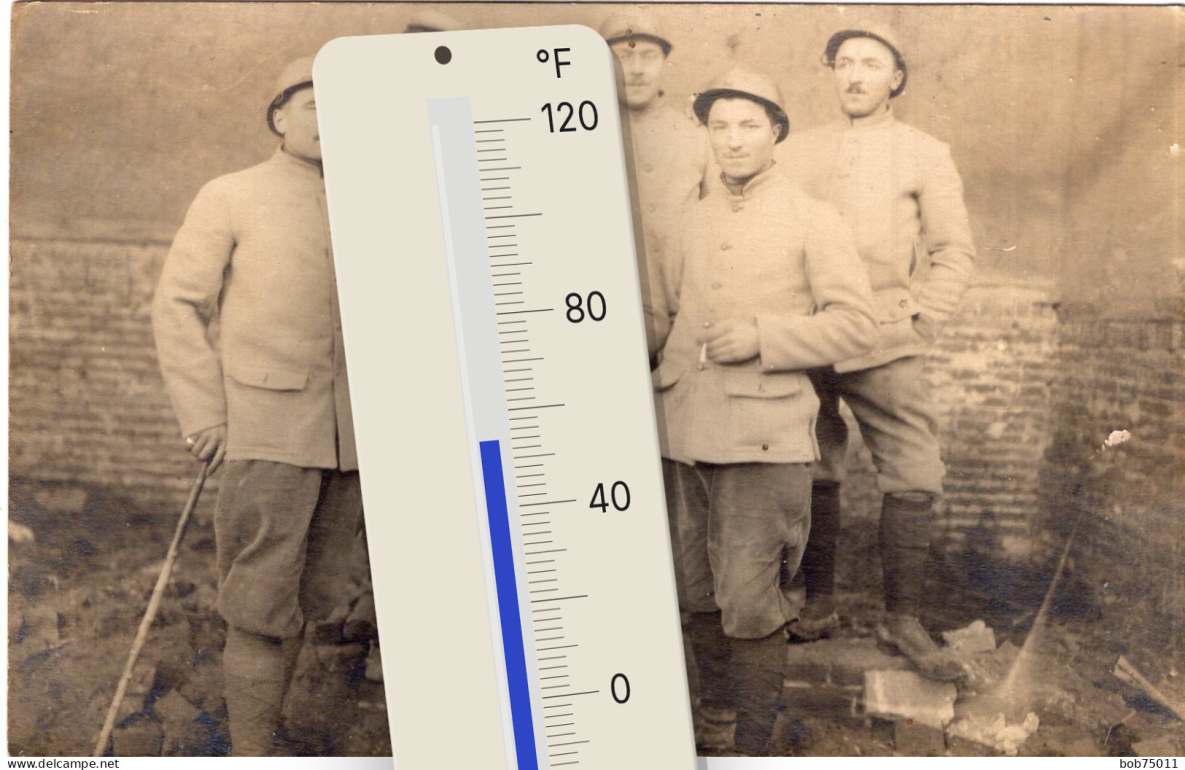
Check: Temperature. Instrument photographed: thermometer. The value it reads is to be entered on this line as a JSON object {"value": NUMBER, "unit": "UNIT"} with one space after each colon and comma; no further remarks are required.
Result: {"value": 54, "unit": "°F"}
